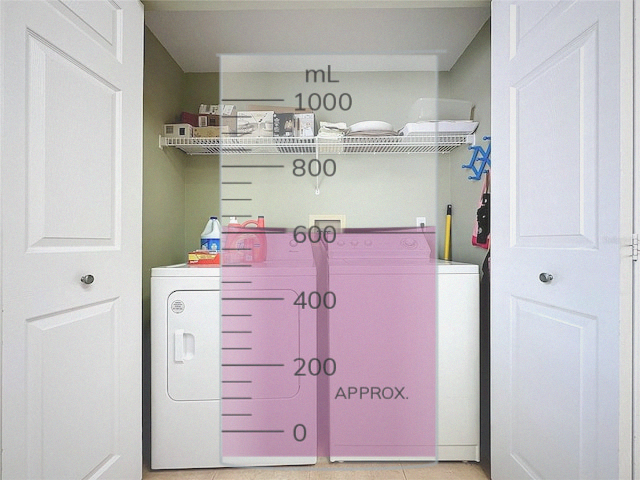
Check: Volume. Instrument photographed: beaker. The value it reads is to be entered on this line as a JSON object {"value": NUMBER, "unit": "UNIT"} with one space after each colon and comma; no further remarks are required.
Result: {"value": 600, "unit": "mL"}
